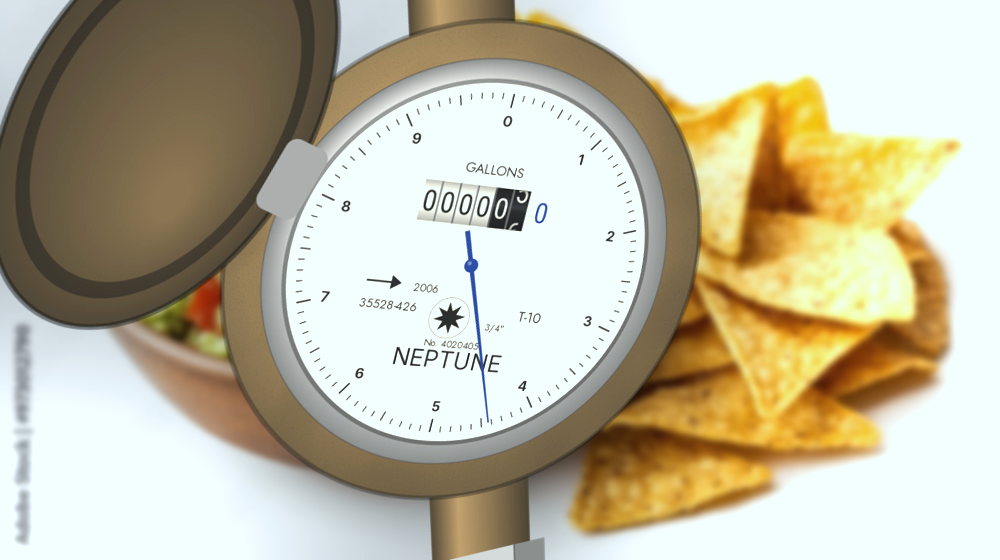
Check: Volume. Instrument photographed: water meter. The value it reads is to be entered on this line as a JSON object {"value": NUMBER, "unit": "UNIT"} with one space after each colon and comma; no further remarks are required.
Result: {"value": 54.4, "unit": "gal"}
